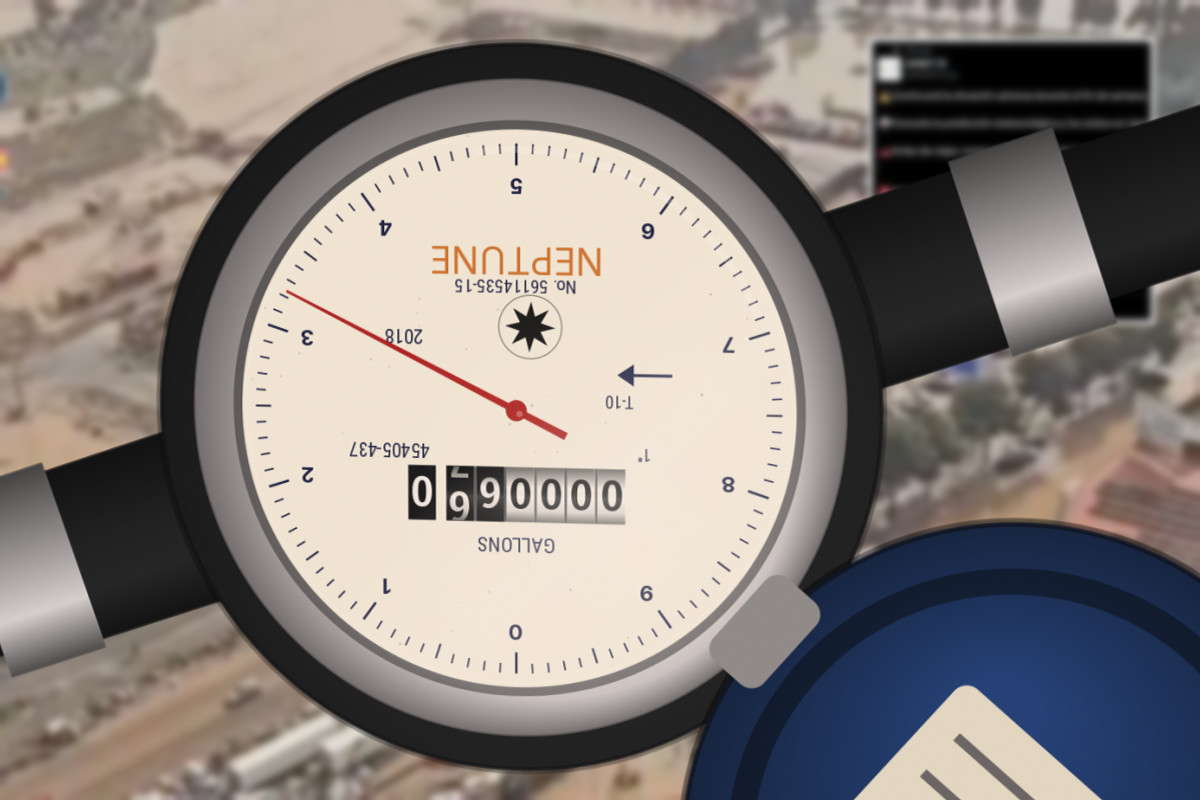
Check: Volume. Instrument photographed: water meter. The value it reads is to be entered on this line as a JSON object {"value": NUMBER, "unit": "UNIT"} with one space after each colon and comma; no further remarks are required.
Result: {"value": 663.2, "unit": "gal"}
